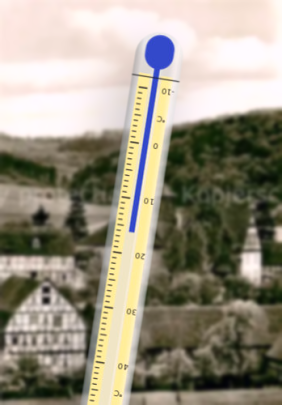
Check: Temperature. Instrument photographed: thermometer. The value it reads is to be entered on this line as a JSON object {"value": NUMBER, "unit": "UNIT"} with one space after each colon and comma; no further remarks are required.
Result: {"value": 16, "unit": "°C"}
